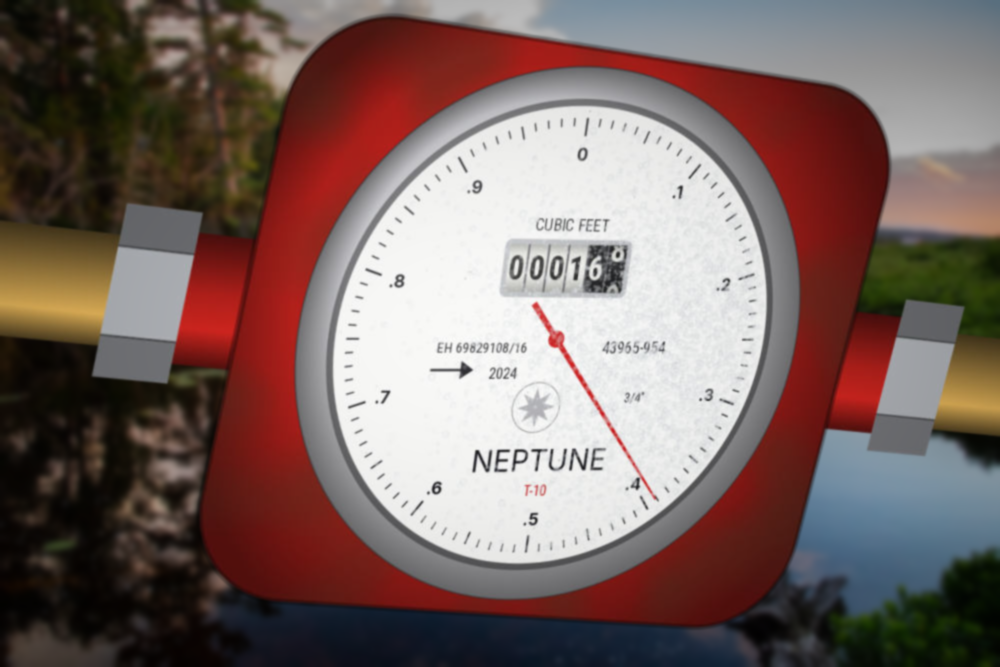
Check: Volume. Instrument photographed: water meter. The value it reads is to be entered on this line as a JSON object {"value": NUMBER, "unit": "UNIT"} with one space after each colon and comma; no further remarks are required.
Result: {"value": 168.39, "unit": "ft³"}
